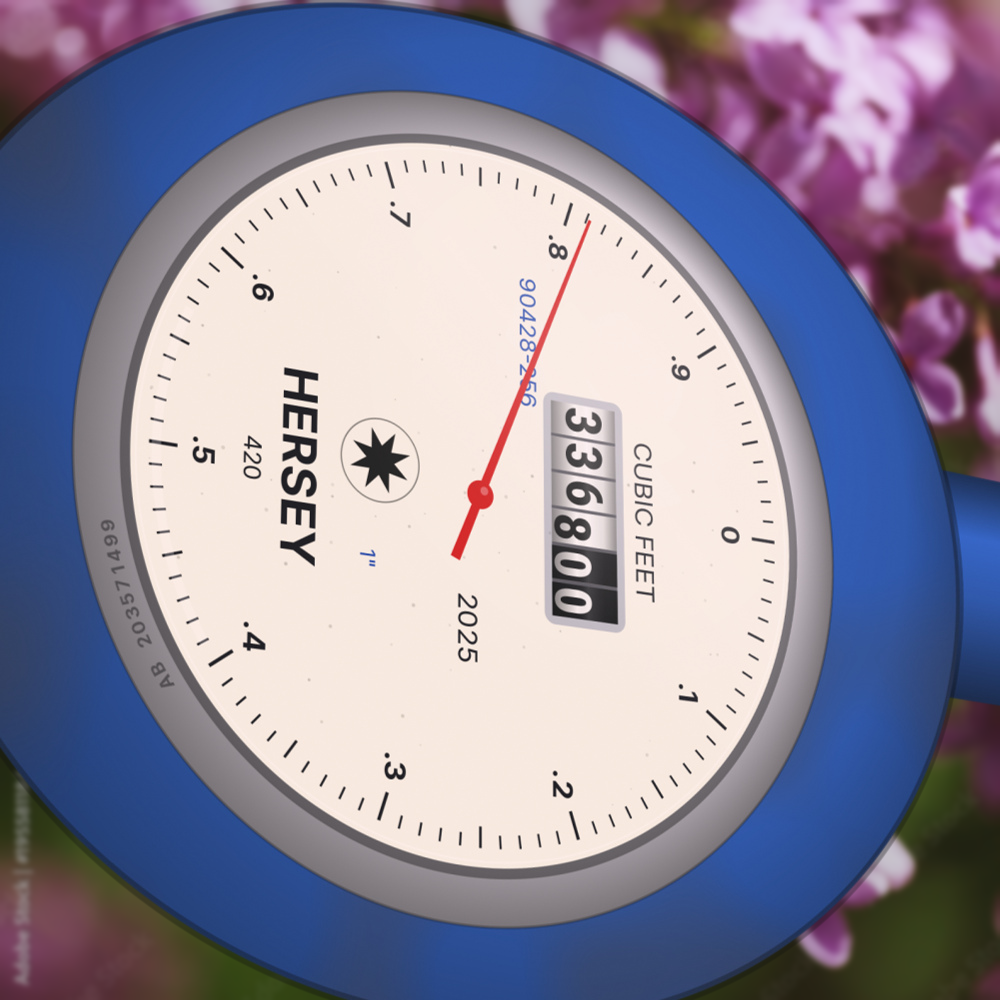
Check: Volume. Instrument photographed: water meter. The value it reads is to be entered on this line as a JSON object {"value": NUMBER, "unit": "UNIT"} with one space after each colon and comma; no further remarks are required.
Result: {"value": 336799.81, "unit": "ft³"}
